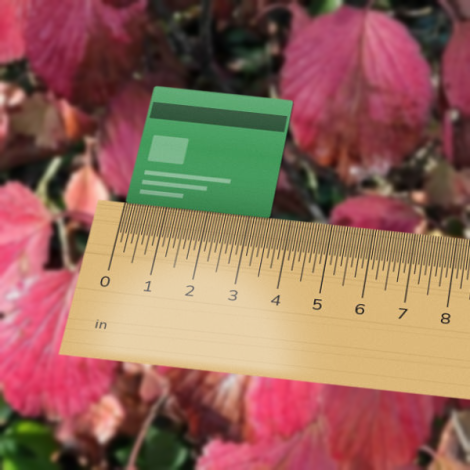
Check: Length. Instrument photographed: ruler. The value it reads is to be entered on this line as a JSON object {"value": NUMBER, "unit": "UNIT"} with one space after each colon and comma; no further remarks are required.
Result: {"value": 3.5, "unit": "in"}
